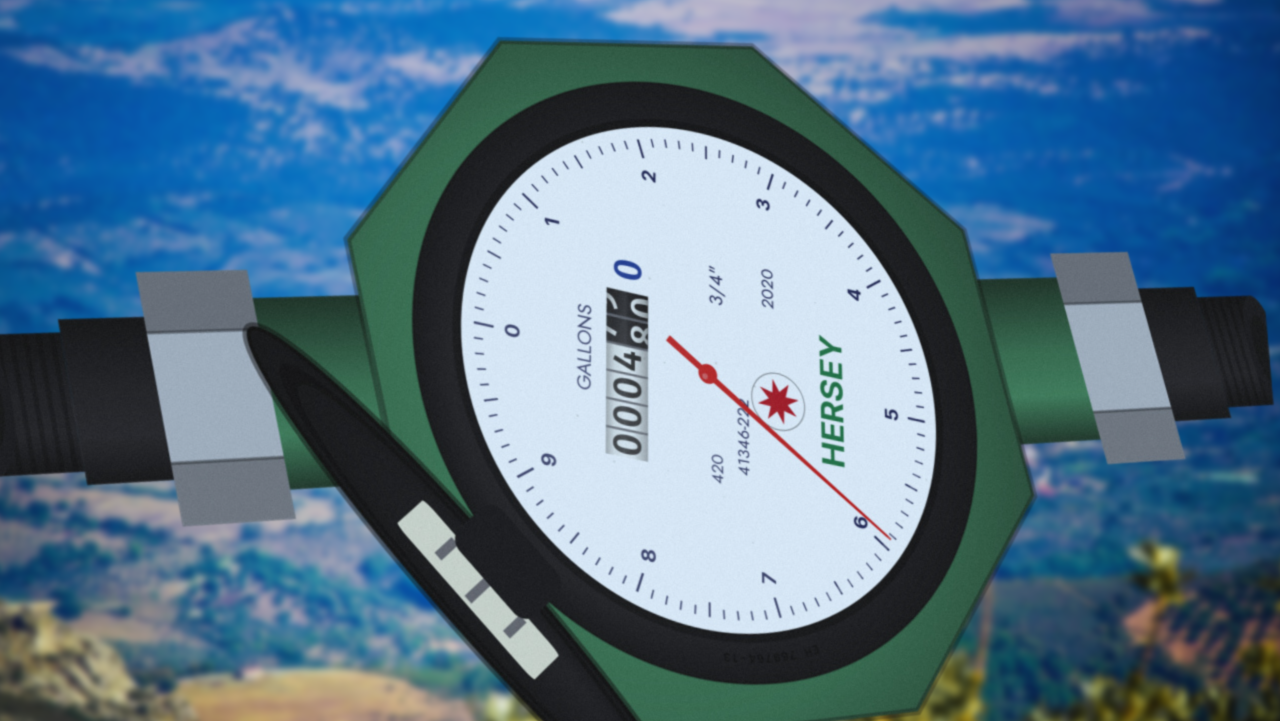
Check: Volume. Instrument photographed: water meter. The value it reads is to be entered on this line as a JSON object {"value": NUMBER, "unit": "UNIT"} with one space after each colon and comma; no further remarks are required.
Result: {"value": 4795.9, "unit": "gal"}
